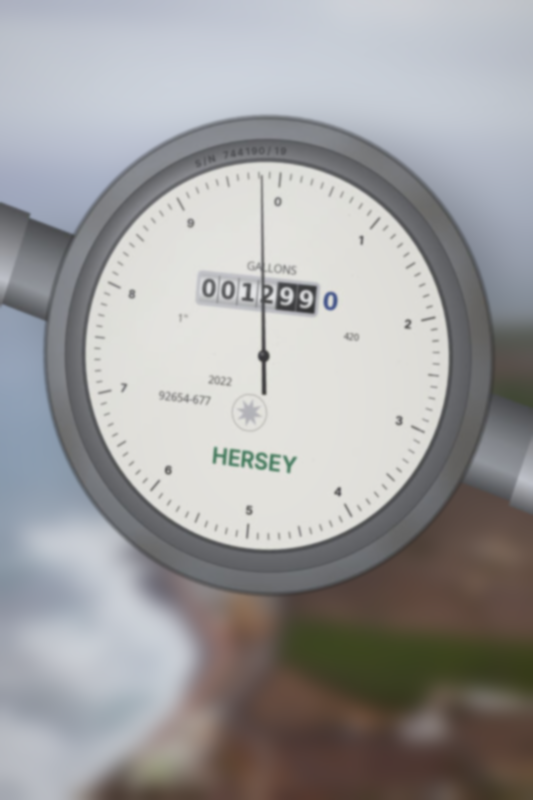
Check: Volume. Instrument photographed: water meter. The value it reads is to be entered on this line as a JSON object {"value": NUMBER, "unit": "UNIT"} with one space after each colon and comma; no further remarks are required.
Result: {"value": 12989.8, "unit": "gal"}
